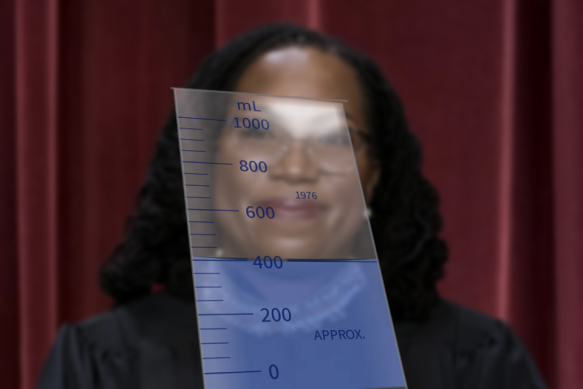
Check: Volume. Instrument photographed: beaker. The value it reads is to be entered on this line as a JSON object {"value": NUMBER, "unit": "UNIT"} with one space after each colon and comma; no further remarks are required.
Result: {"value": 400, "unit": "mL"}
